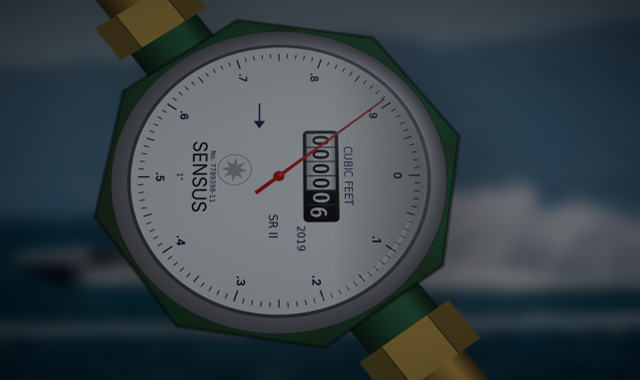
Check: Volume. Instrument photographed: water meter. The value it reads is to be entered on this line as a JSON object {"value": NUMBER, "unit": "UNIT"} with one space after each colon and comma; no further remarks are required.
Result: {"value": 5.89, "unit": "ft³"}
